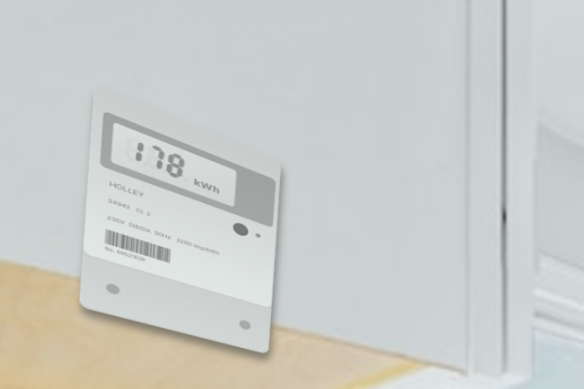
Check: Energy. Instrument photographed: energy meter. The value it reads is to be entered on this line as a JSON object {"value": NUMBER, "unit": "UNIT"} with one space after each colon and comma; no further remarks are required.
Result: {"value": 178, "unit": "kWh"}
